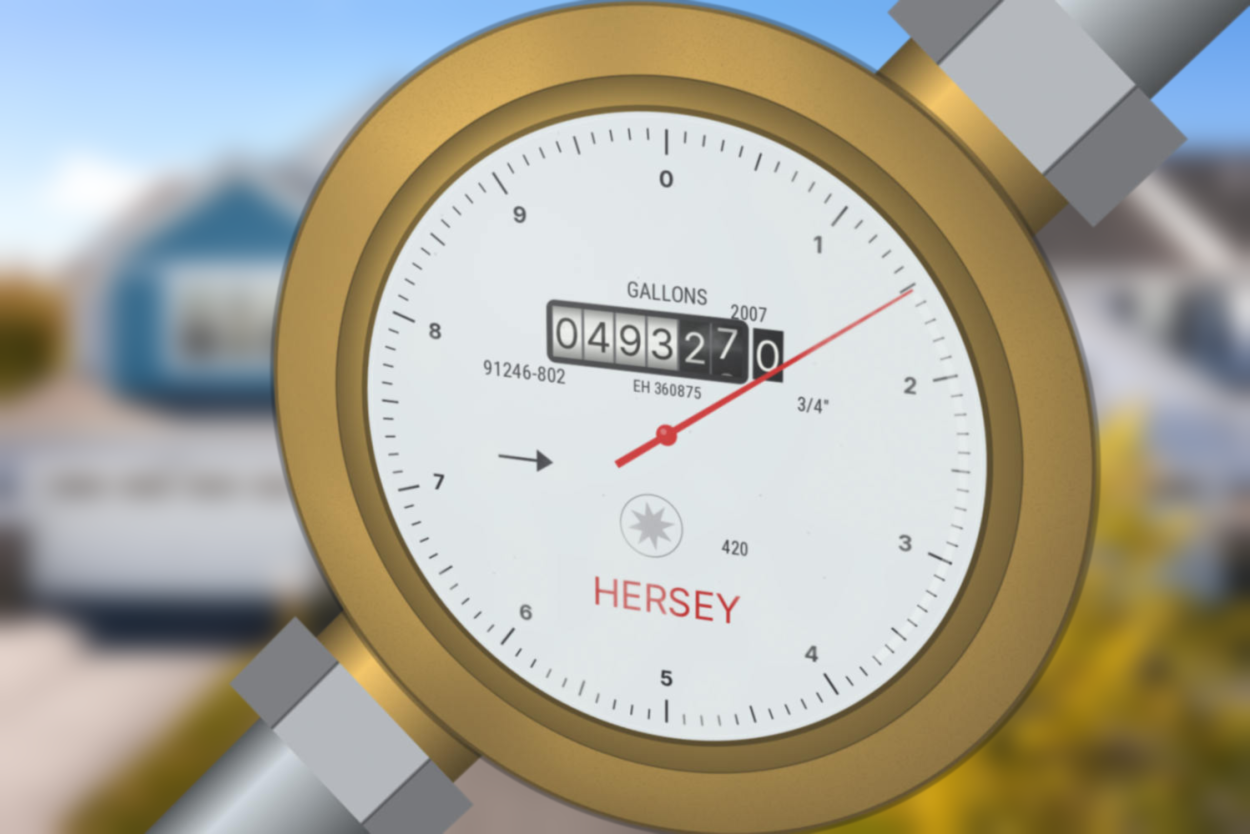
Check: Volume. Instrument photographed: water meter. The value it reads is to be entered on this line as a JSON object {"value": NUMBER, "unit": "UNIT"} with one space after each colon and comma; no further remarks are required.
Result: {"value": 493271.5, "unit": "gal"}
